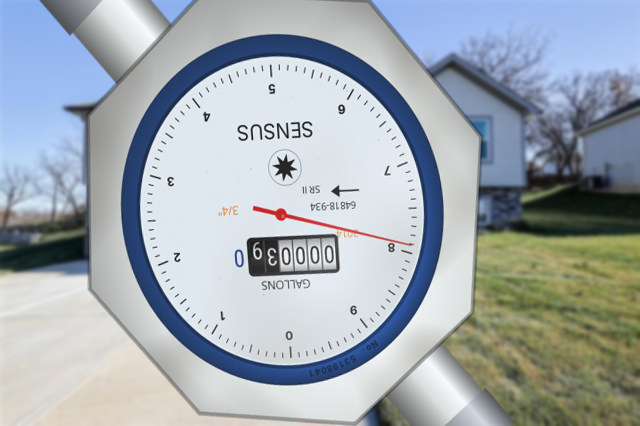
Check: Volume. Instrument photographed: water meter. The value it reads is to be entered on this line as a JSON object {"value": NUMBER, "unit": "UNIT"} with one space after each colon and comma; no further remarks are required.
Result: {"value": 387.9, "unit": "gal"}
